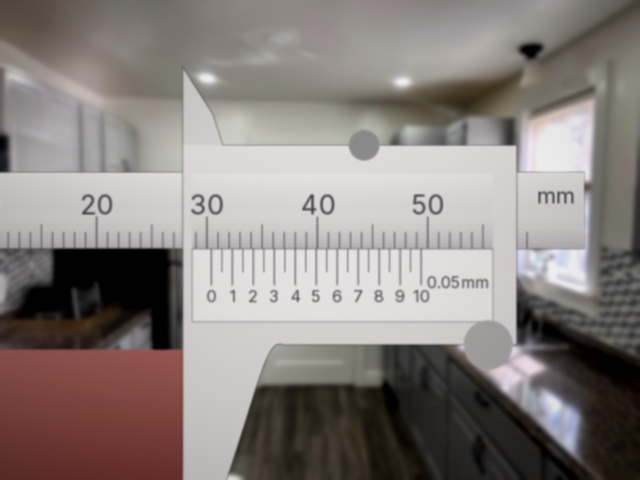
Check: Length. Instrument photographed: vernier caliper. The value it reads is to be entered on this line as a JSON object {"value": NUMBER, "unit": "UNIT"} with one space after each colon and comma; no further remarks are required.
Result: {"value": 30.4, "unit": "mm"}
